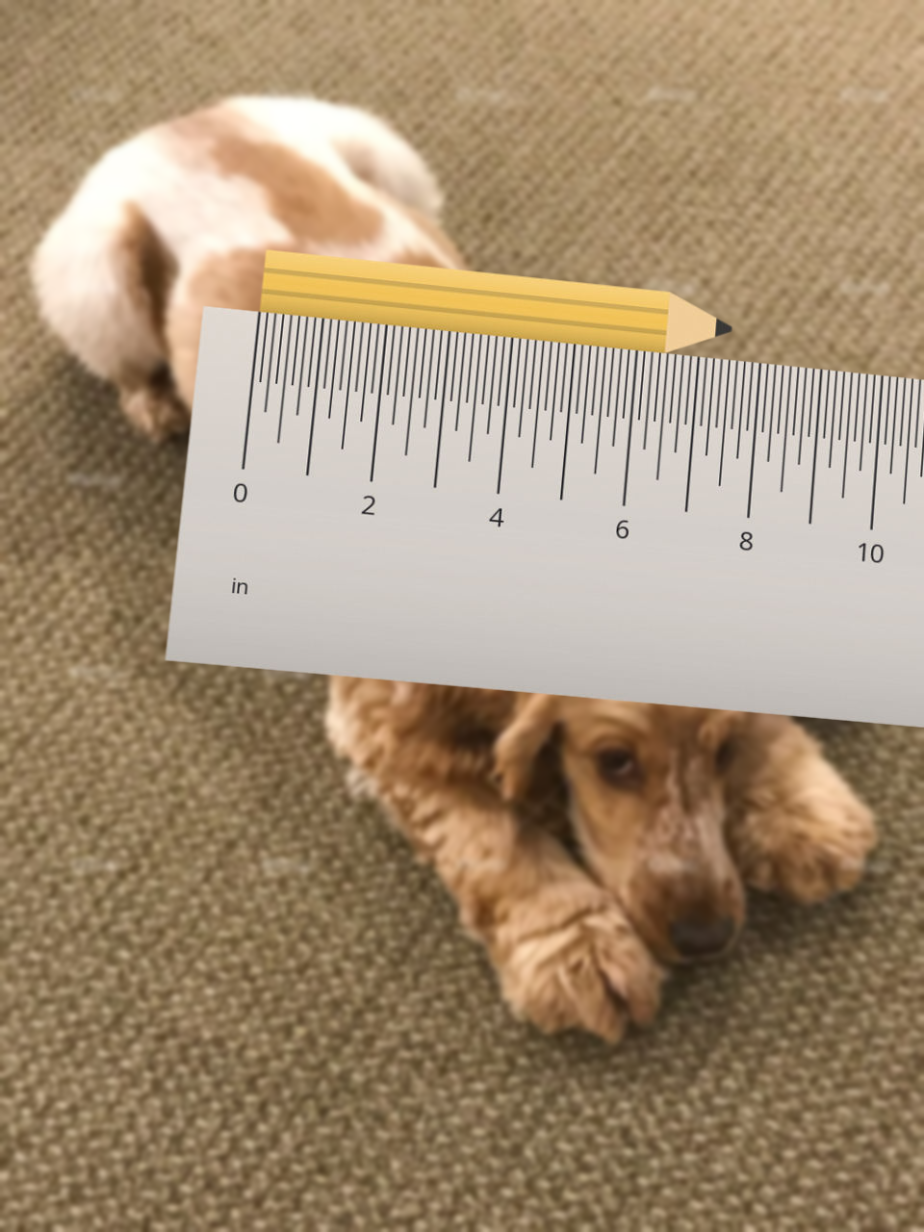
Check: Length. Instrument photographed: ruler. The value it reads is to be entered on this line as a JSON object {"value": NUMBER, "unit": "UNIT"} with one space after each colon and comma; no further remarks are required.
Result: {"value": 7.5, "unit": "in"}
